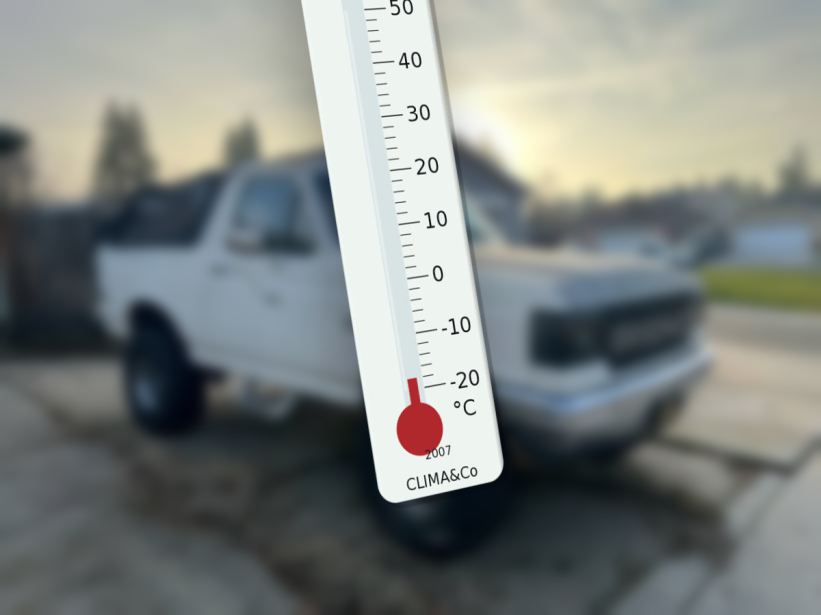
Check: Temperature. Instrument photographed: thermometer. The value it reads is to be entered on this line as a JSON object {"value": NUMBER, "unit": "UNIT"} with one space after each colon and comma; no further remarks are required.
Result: {"value": -18, "unit": "°C"}
